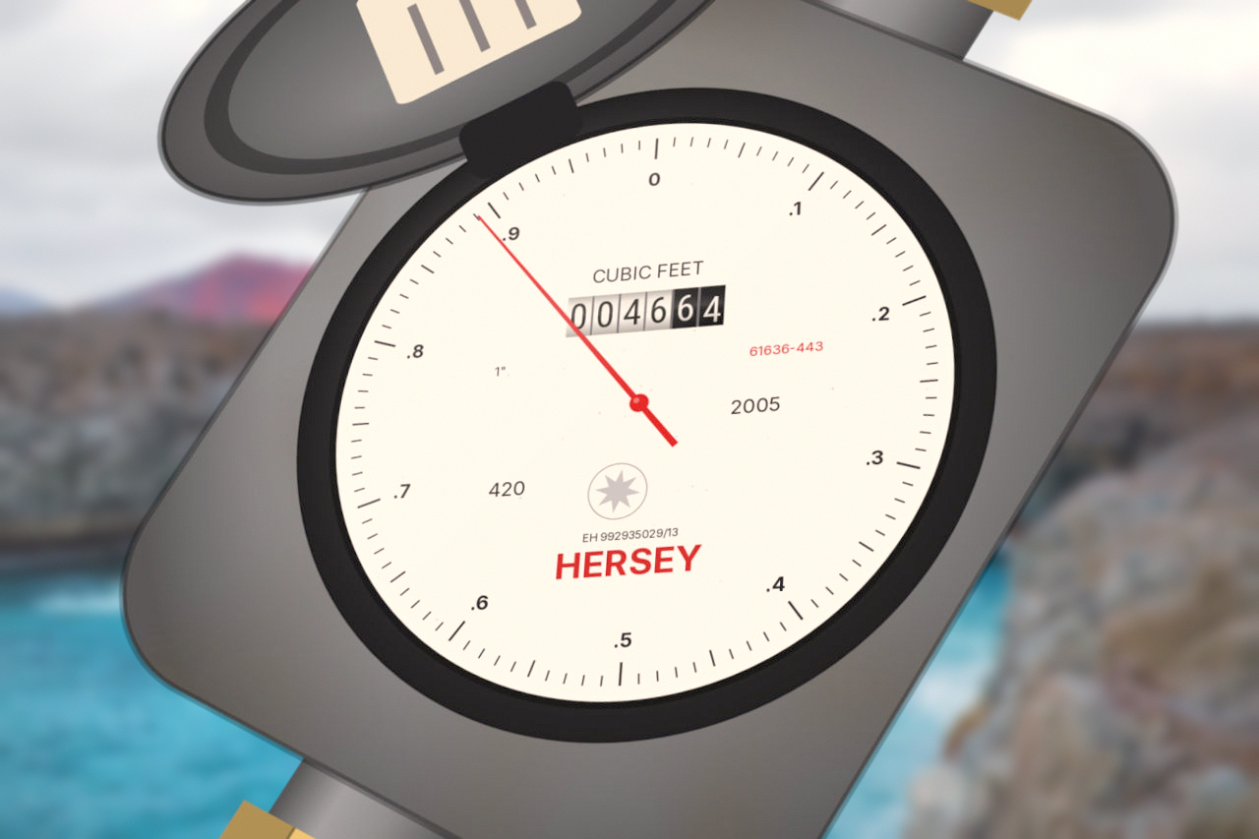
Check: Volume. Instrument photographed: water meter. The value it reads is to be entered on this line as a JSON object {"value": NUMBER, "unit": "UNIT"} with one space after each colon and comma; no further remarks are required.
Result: {"value": 4663.89, "unit": "ft³"}
